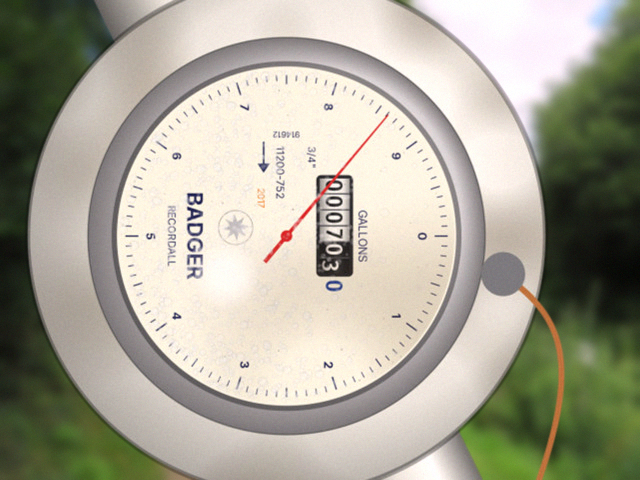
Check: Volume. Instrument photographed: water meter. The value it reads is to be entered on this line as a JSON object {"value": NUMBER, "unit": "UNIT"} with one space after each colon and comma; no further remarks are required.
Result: {"value": 7028.6, "unit": "gal"}
